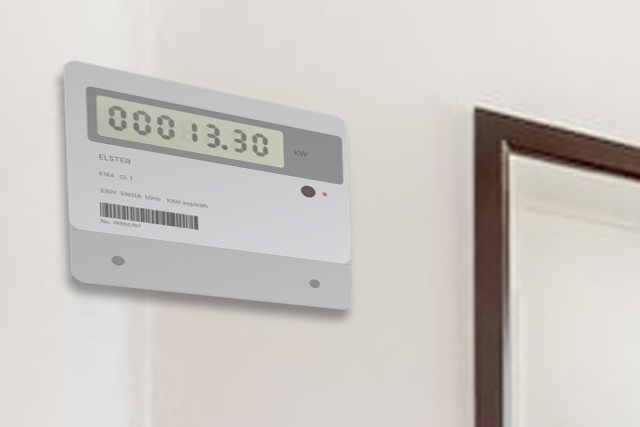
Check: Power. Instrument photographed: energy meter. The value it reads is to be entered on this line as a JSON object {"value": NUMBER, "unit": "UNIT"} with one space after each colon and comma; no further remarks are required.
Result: {"value": 13.30, "unit": "kW"}
